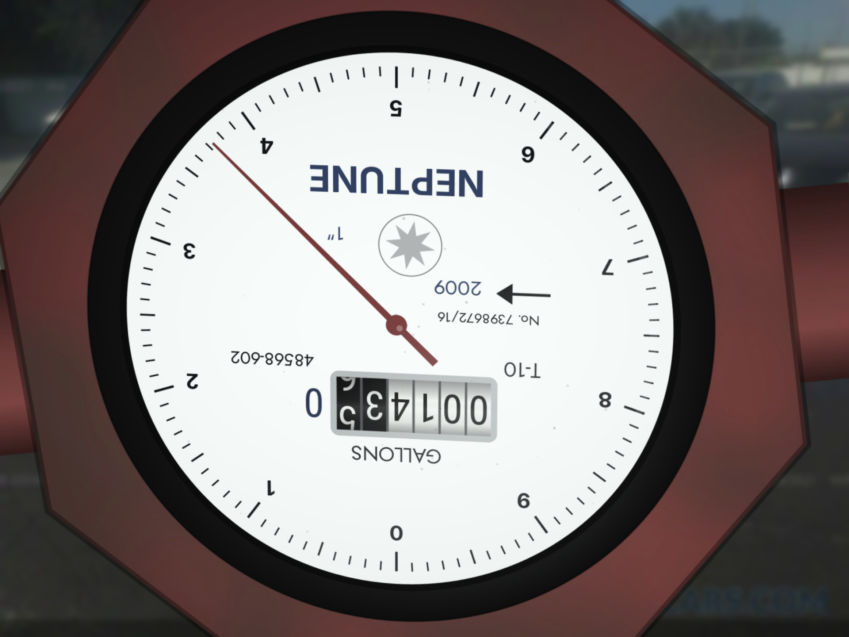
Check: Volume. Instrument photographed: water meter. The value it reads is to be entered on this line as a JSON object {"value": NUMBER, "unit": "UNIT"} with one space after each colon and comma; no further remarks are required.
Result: {"value": 14353.7, "unit": "gal"}
